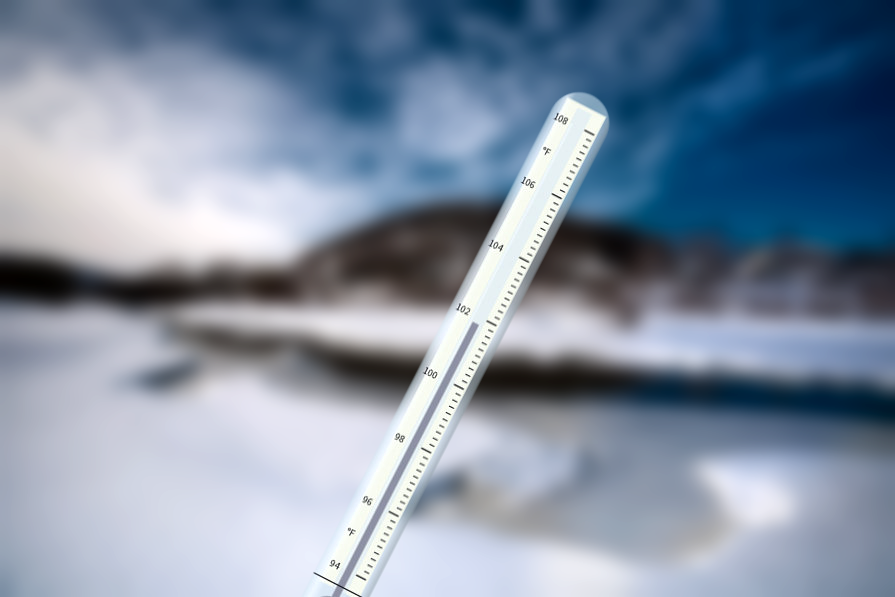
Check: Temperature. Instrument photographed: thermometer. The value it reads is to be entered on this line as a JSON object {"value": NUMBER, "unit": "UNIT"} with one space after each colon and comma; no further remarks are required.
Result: {"value": 101.8, "unit": "°F"}
